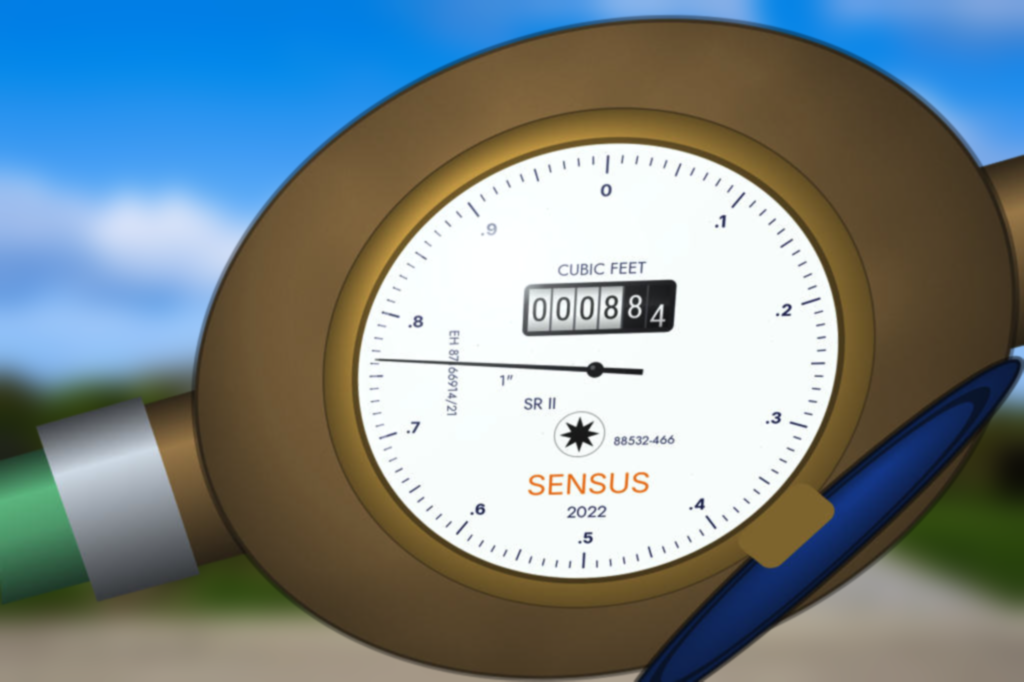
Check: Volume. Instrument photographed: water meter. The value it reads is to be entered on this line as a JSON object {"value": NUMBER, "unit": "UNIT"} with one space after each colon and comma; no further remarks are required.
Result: {"value": 883.76, "unit": "ft³"}
